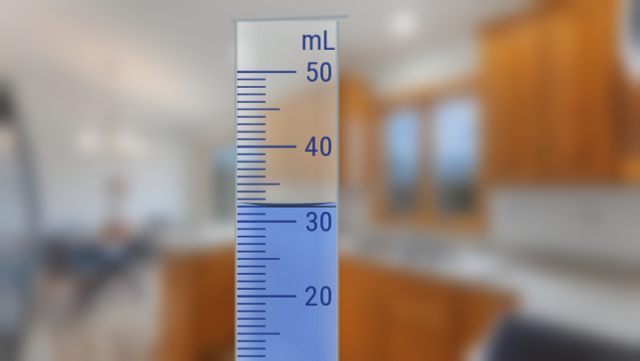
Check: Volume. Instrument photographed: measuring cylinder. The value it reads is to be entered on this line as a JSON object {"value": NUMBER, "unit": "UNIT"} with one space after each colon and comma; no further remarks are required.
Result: {"value": 32, "unit": "mL"}
